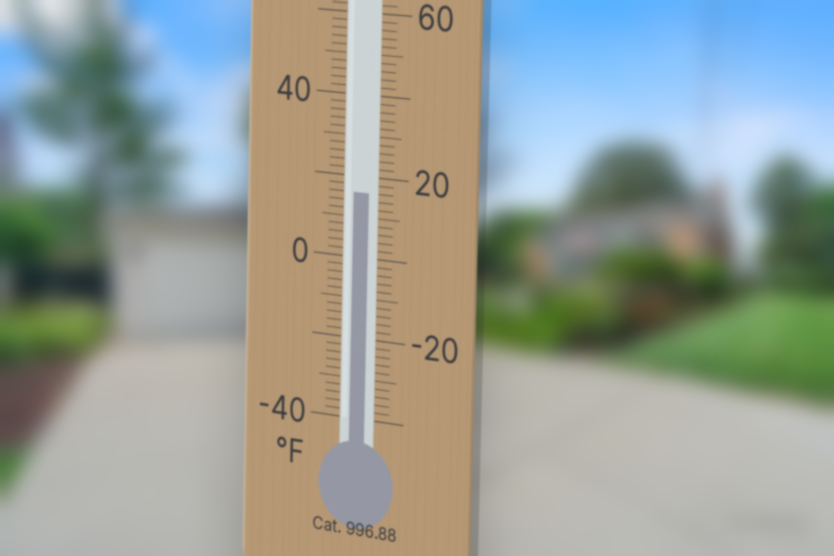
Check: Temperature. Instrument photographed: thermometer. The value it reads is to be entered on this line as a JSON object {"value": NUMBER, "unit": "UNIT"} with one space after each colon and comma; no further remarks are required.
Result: {"value": 16, "unit": "°F"}
